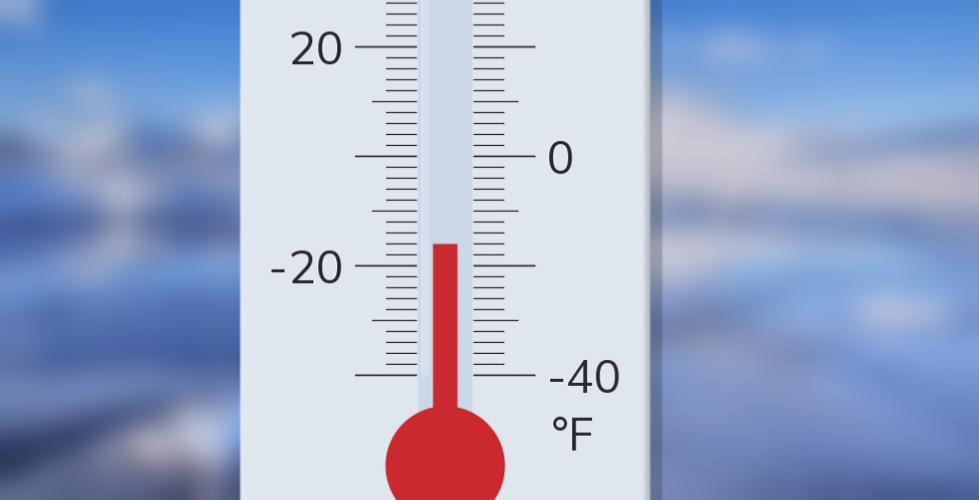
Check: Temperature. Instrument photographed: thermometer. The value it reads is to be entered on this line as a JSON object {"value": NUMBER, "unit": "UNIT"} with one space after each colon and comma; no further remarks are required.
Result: {"value": -16, "unit": "°F"}
